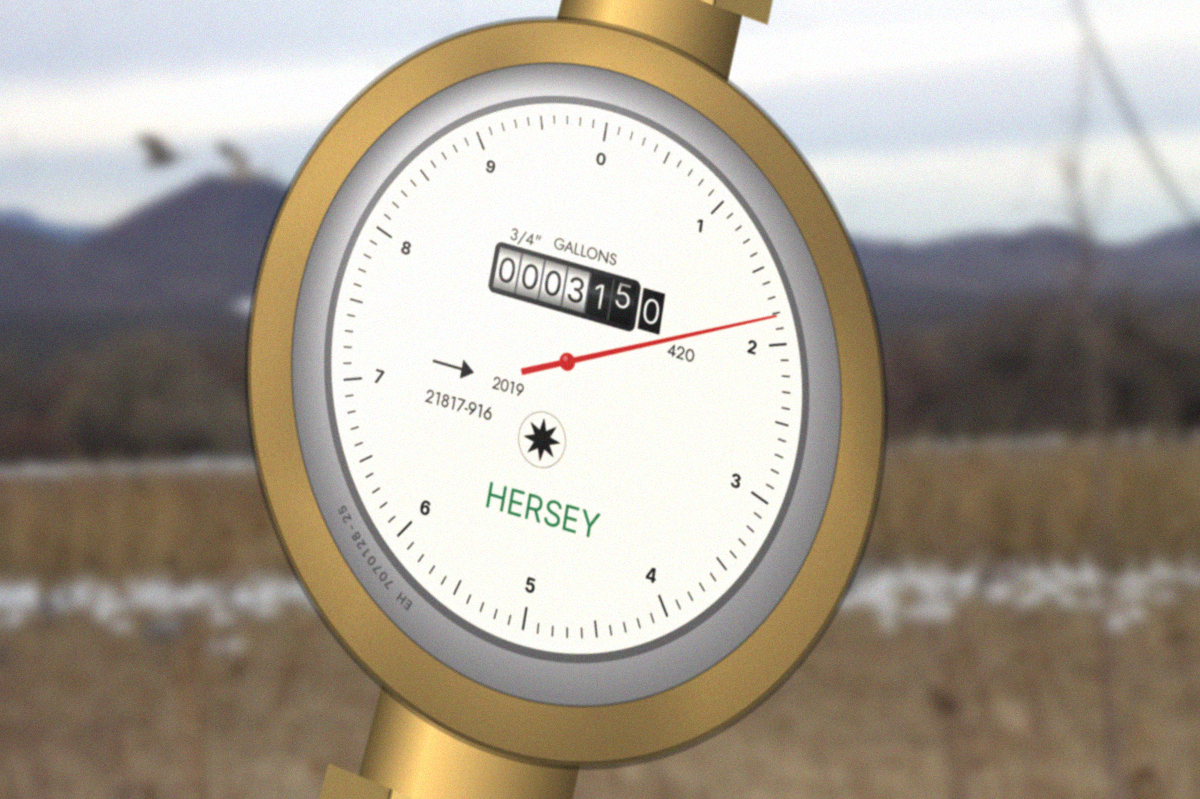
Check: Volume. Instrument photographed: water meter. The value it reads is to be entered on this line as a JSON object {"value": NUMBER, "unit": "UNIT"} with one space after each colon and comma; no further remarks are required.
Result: {"value": 3151.8, "unit": "gal"}
